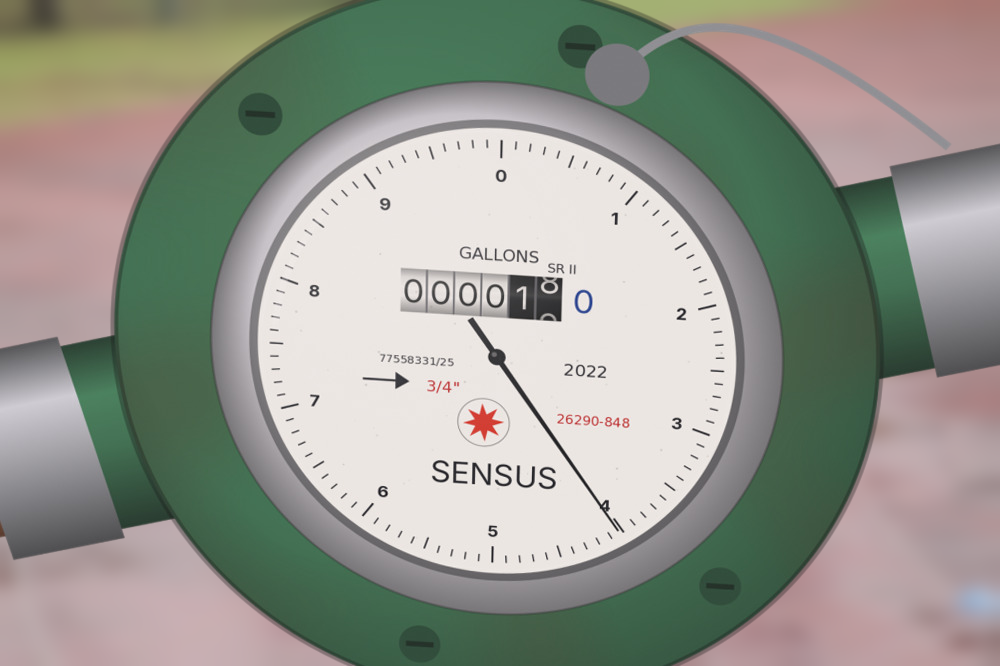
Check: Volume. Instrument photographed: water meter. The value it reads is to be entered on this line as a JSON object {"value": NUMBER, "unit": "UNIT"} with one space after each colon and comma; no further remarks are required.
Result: {"value": 184.0, "unit": "gal"}
